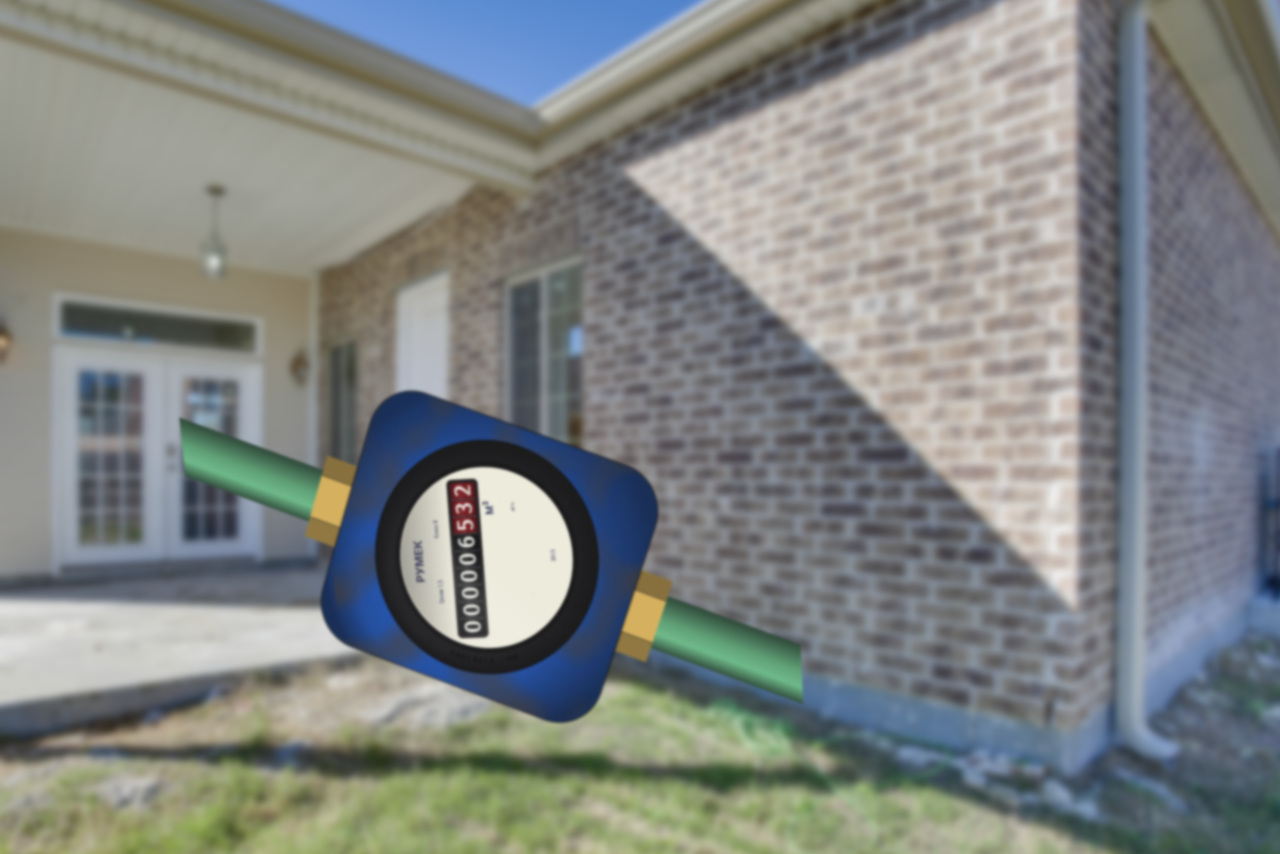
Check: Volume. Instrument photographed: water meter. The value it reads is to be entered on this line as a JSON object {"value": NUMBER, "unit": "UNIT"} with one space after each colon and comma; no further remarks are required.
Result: {"value": 6.532, "unit": "m³"}
